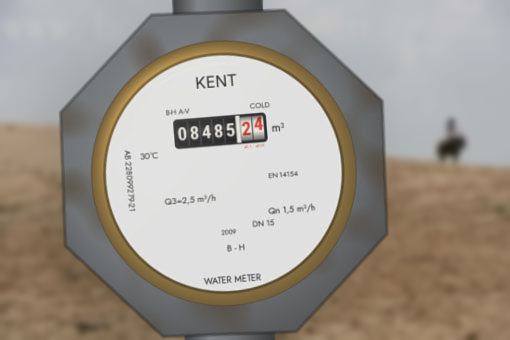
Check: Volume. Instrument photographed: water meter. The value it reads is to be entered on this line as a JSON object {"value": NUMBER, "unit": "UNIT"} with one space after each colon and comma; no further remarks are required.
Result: {"value": 8485.24, "unit": "m³"}
